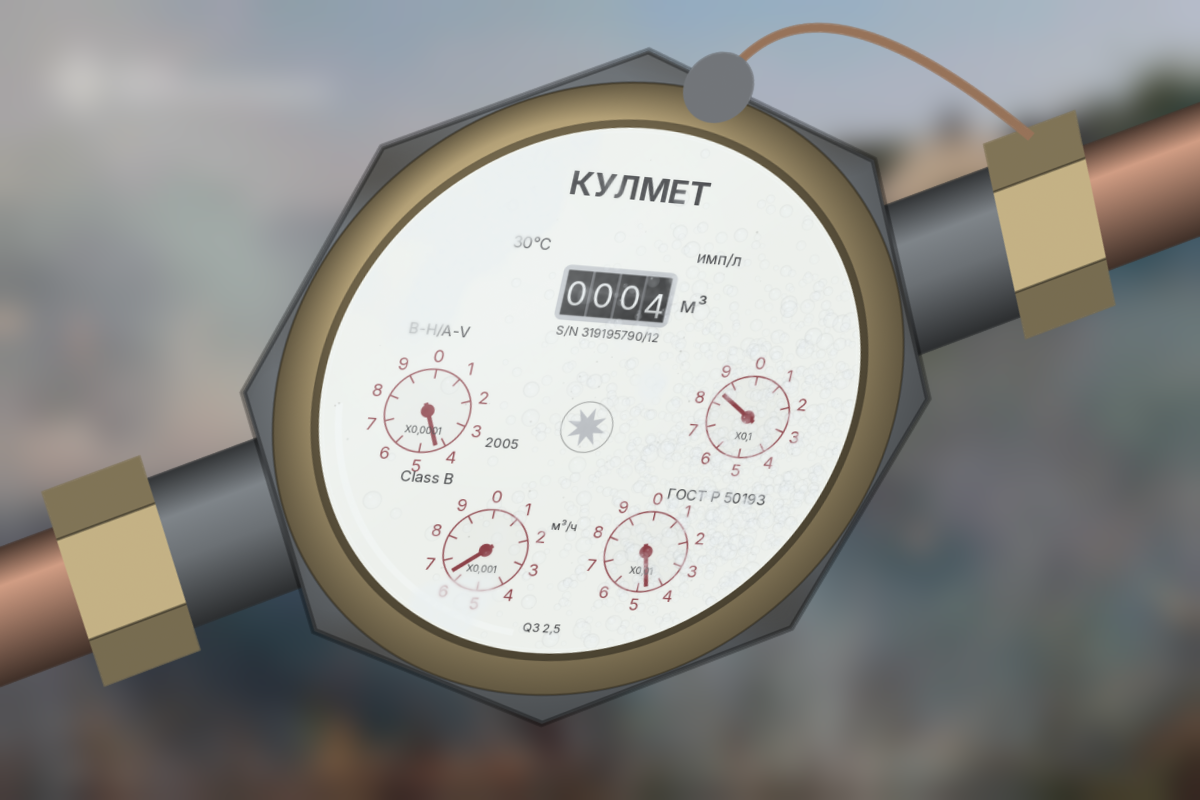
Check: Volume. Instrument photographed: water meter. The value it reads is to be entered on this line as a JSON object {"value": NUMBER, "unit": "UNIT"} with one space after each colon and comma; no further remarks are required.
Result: {"value": 3.8464, "unit": "m³"}
